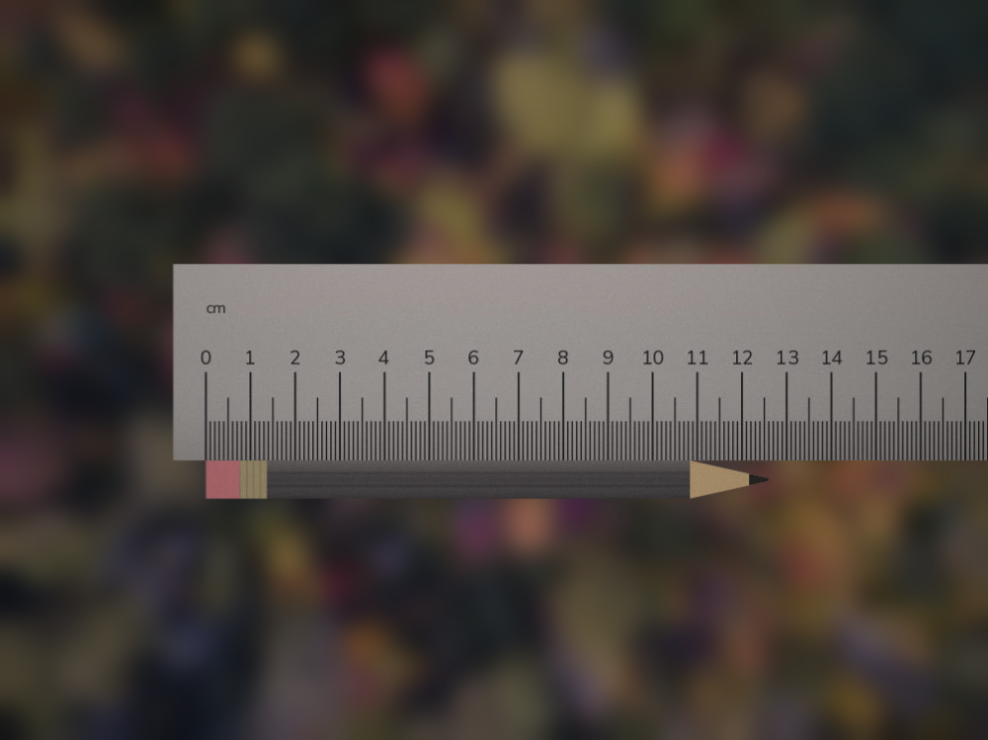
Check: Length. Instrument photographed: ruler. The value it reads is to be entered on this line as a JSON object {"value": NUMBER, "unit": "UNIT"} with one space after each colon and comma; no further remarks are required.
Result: {"value": 12.6, "unit": "cm"}
